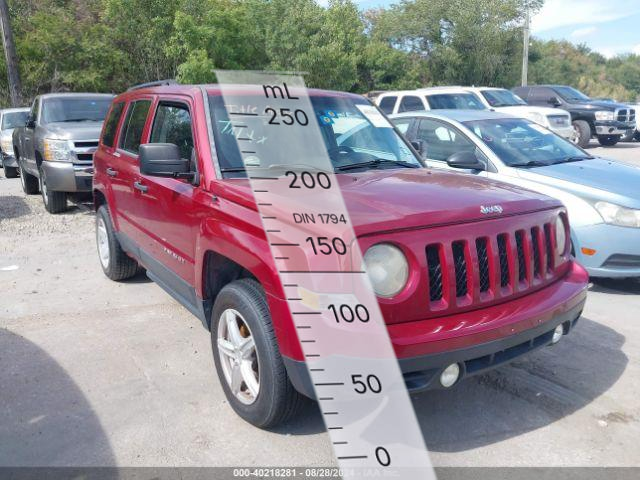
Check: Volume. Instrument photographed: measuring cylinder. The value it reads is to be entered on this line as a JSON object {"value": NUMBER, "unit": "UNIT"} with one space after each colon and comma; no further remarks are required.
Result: {"value": 130, "unit": "mL"}
